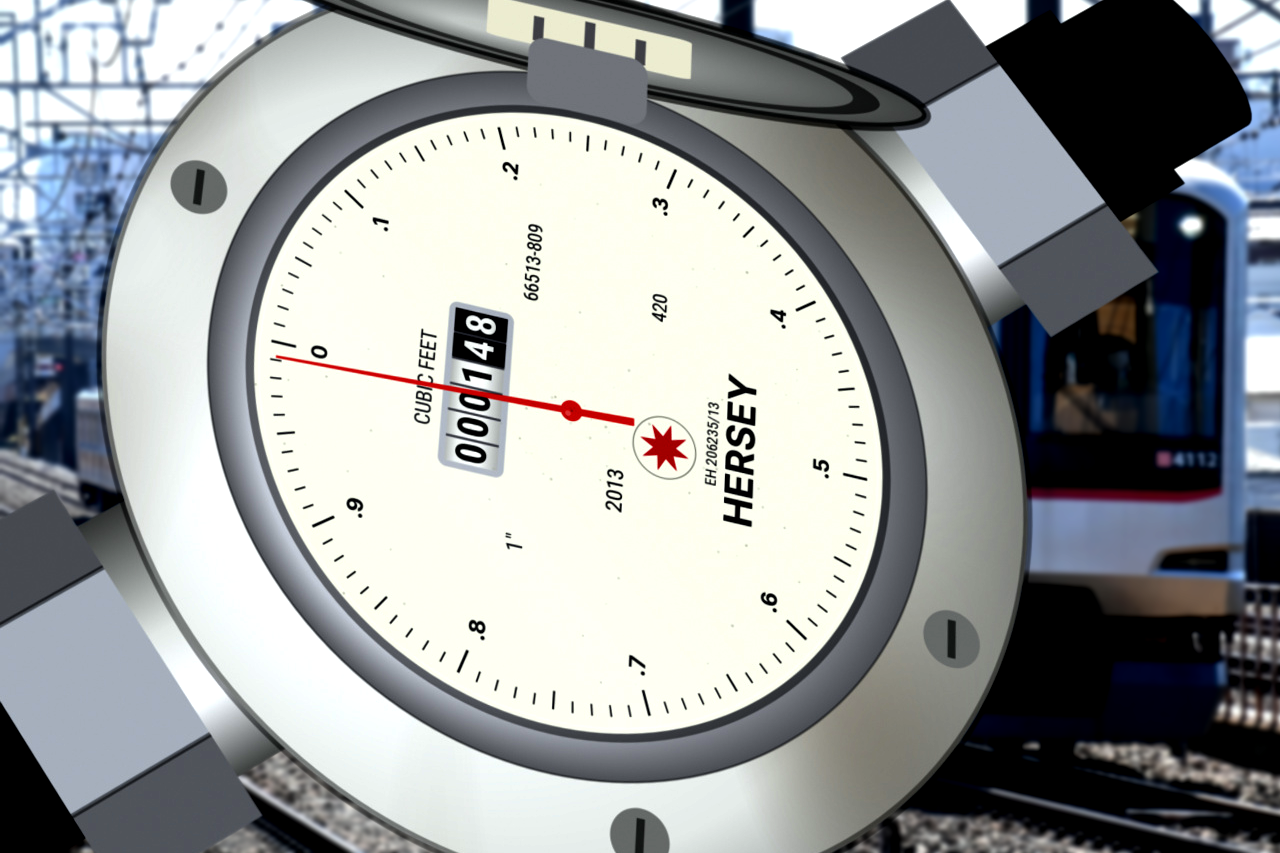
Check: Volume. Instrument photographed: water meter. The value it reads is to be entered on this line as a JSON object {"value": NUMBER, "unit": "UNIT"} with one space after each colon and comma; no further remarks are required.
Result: {"value": 147.99, "unit": "ft³"}
